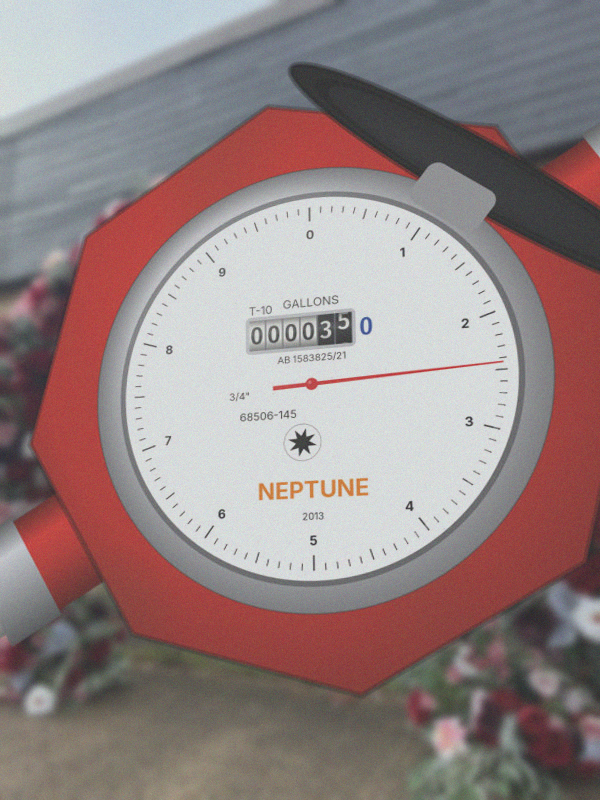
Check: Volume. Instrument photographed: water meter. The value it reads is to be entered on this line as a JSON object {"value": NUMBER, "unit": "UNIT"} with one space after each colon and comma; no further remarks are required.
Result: {"value": 352.4, "unit": "gal"}
